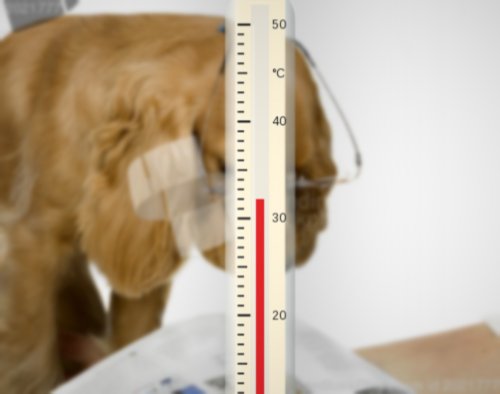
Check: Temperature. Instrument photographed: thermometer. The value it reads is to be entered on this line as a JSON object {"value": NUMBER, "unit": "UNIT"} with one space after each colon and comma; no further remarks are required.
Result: {"value": 32, "unit": "°C"}
